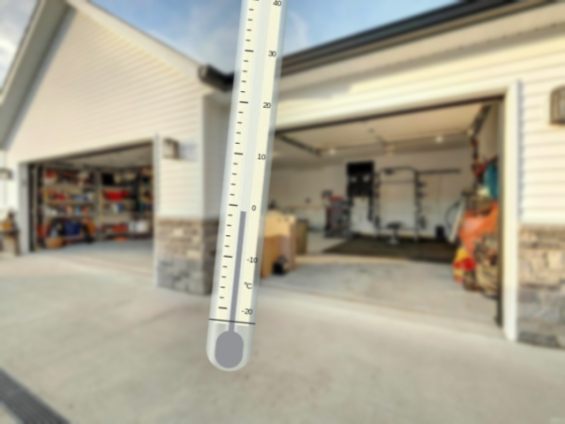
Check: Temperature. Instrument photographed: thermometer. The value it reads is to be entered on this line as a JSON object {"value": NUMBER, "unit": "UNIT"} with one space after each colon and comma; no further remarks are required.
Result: {"value": -1, "unit": "°C"}
